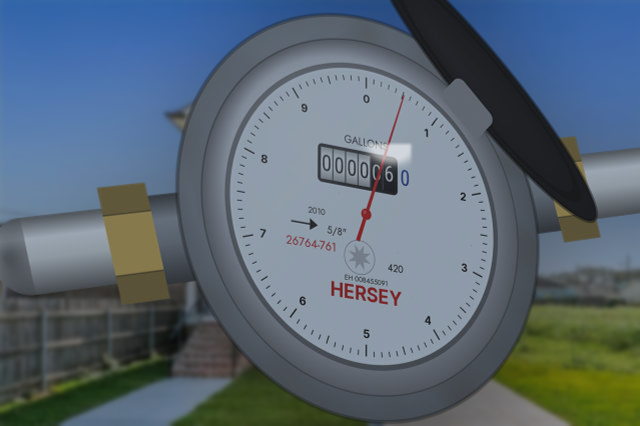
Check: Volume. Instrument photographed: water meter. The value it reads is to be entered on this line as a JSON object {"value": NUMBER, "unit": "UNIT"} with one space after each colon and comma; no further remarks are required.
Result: {"value": 60.5, "unit": "gal"}
